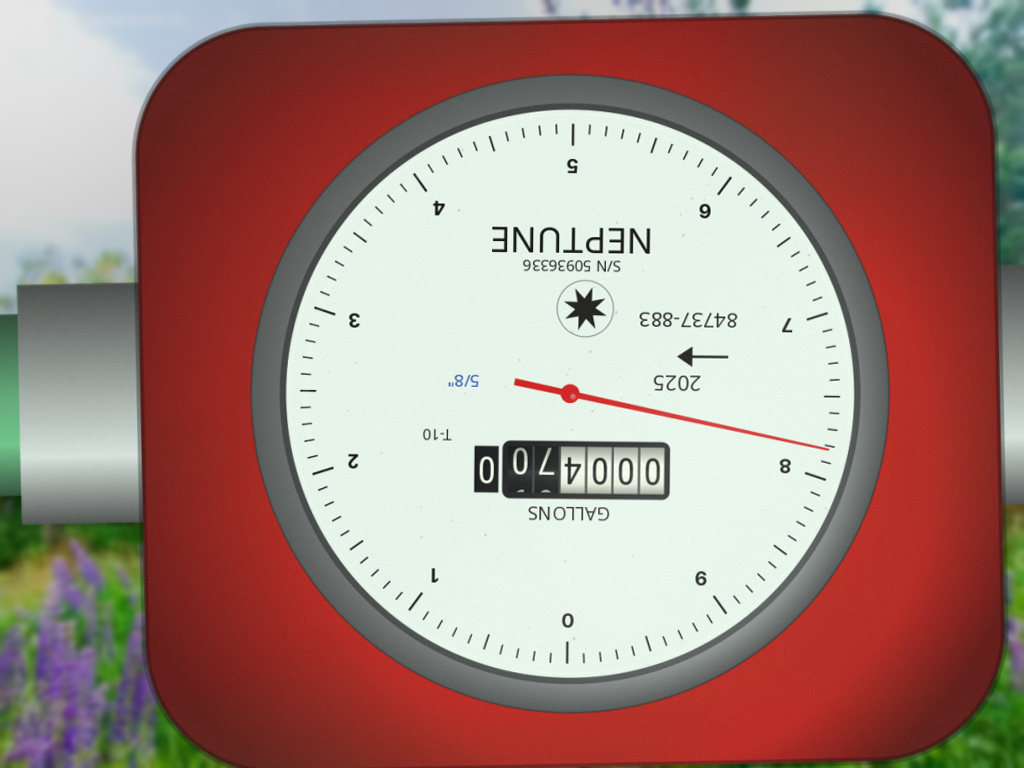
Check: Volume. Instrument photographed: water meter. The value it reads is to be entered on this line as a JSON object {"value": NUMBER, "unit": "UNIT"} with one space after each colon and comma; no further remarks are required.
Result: {"value": 4697.8, "unit": "gal"}
